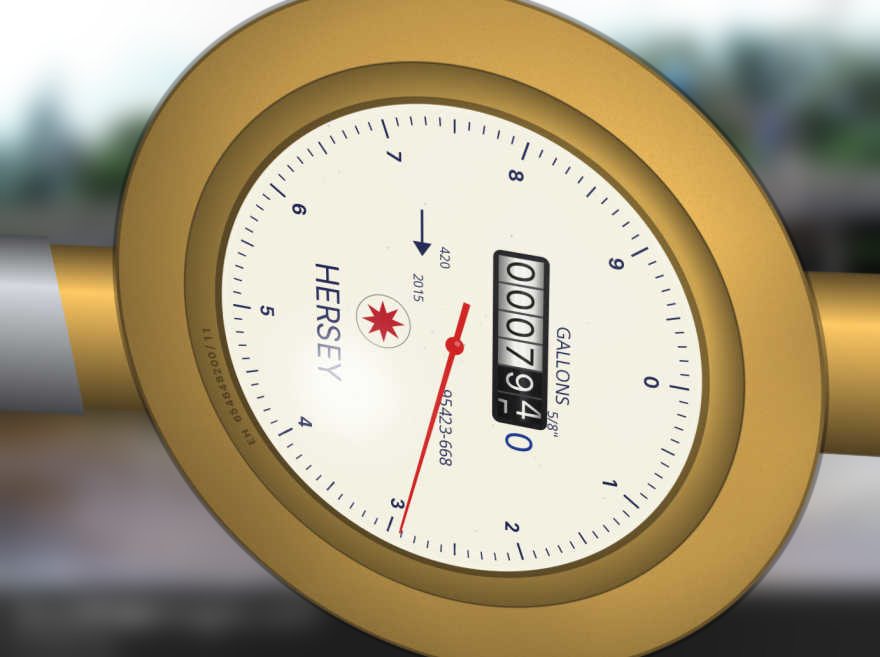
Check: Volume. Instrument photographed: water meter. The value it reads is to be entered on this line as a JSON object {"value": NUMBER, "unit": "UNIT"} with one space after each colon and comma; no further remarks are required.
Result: {"value": 7942.9, "unit": "gal"}
